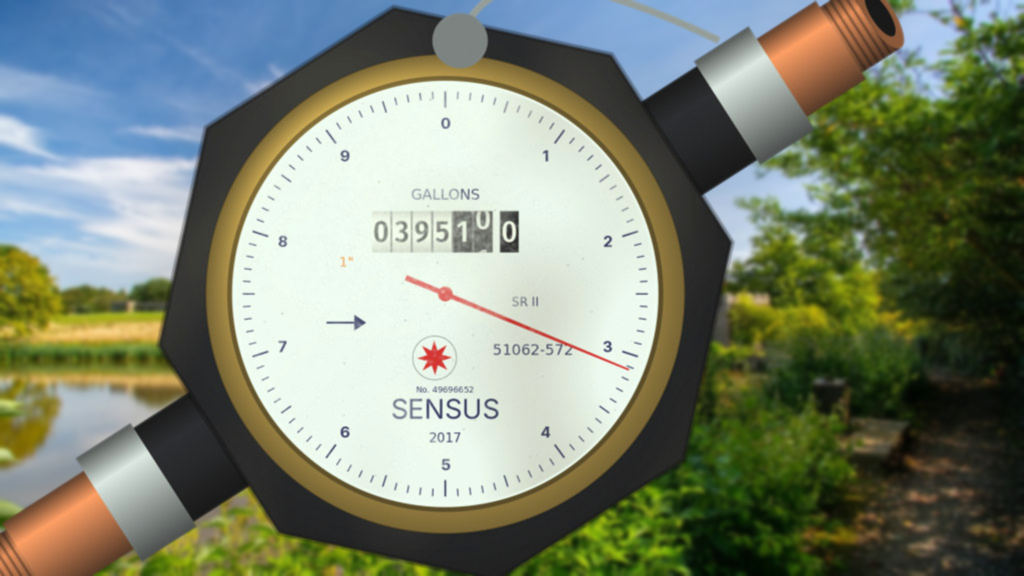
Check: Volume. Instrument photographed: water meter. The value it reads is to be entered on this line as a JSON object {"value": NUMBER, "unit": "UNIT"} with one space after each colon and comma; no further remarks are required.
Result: {"value": 395103.1, "unit": "gal"}
